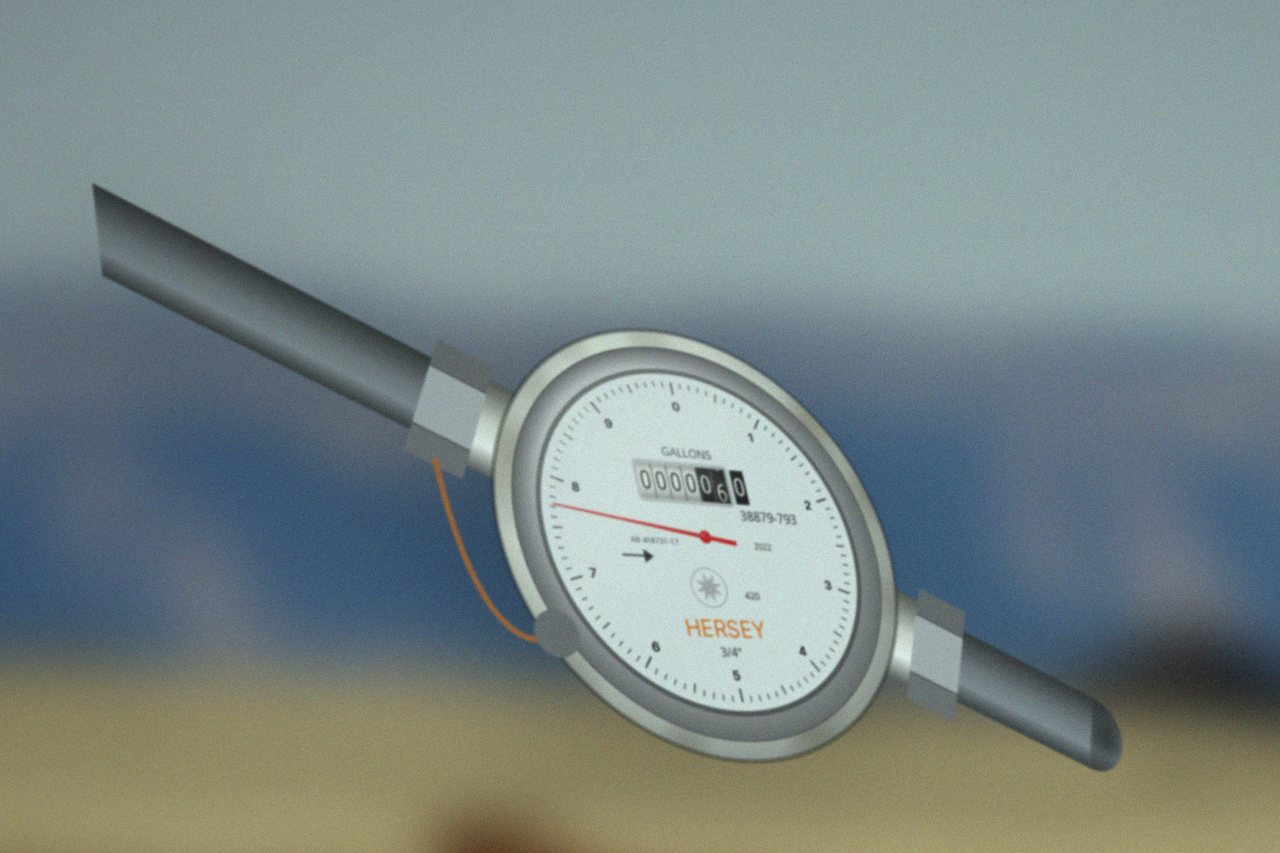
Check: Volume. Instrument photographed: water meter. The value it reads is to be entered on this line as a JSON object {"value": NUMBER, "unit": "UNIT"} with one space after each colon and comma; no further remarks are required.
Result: {"value": 57.7, "unit": "gal"}
